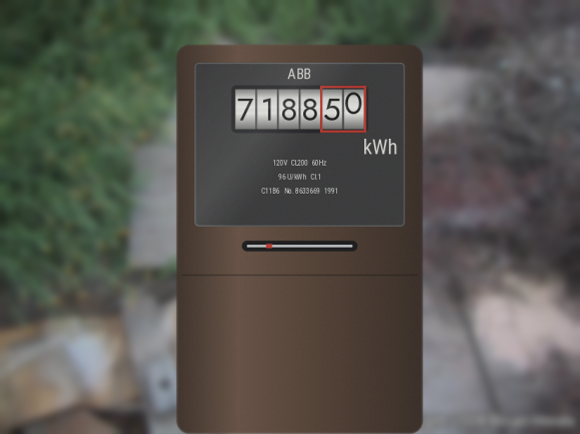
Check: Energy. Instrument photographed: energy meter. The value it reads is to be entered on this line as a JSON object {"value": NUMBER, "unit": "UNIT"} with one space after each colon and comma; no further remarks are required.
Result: {"value": 7188.50, "unit": "kWh"}
